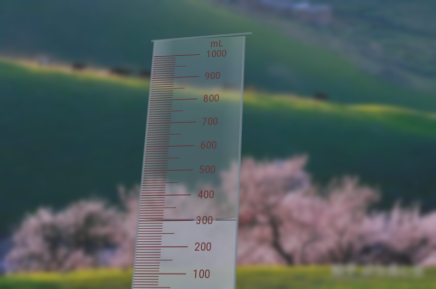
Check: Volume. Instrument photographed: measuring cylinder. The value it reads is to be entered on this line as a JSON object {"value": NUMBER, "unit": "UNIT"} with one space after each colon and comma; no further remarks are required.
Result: {"value": 300, "unit": "mL"}
